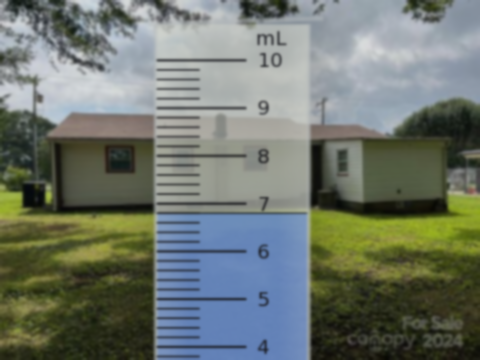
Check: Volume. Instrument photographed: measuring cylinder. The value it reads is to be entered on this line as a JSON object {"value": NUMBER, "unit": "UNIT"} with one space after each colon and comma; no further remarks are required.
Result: {"value": 6.8, "unit": "mL"}
